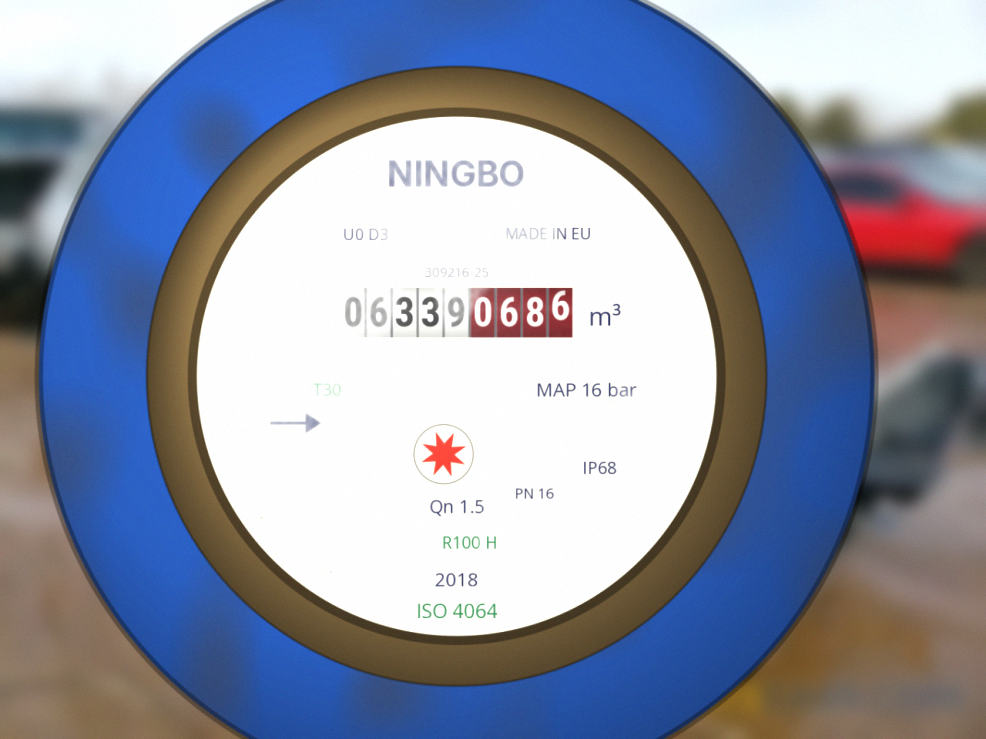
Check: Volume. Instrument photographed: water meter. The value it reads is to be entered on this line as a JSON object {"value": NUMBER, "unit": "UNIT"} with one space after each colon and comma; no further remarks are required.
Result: {"value": 6339.0686, "unit": "m³"}
